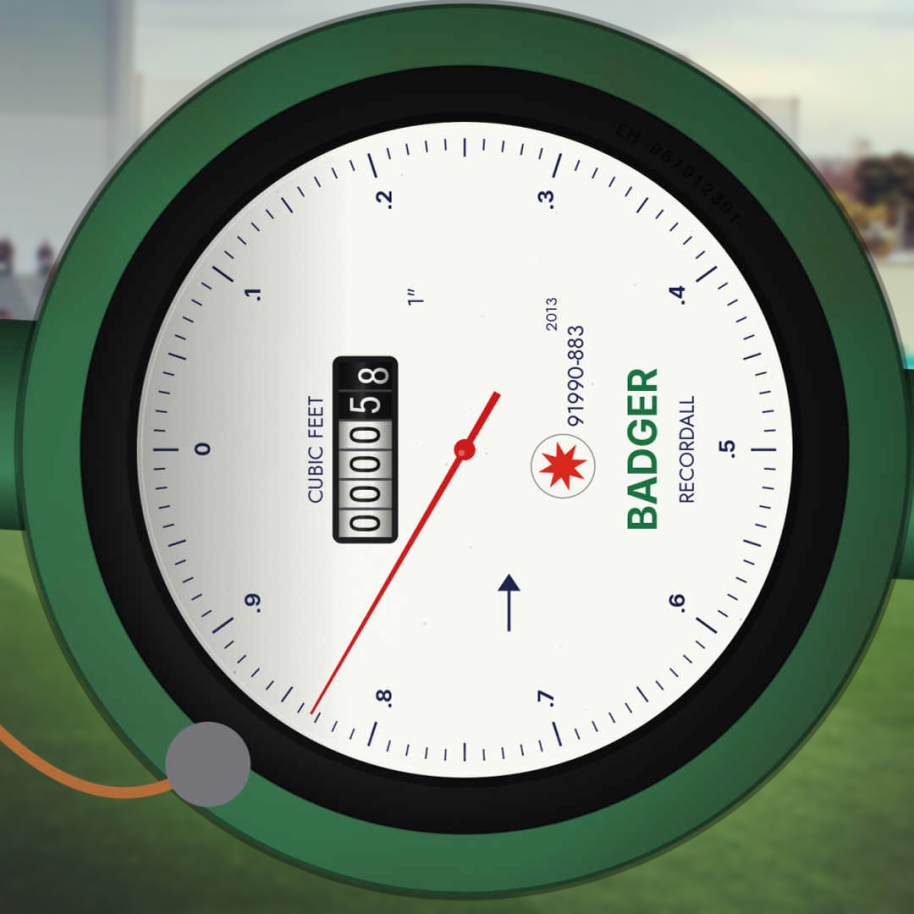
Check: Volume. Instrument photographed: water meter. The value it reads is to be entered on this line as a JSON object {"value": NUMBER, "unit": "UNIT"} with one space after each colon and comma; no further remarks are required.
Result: {"value": 57.83, "unit": "ft³"}
